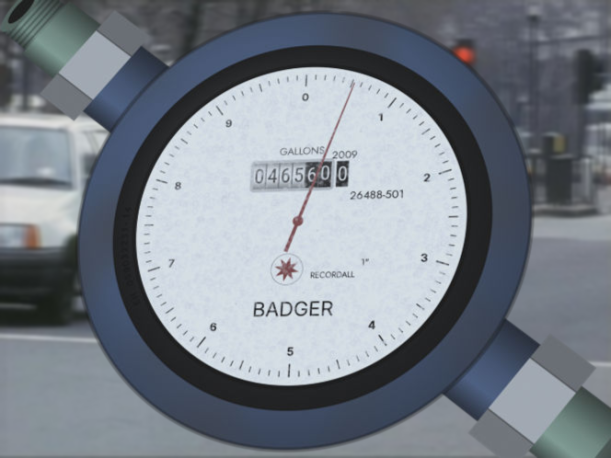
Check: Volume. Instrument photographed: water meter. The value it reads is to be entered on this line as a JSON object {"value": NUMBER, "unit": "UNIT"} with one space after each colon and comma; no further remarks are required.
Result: {"value": 465600.5, "unit": "gal"}
